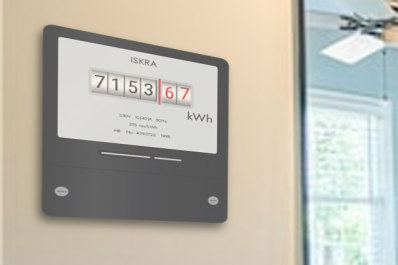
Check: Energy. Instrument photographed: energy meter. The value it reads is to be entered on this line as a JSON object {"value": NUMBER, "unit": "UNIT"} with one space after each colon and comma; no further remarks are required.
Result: {"value": 7153.67, "unit": "kWh"}
